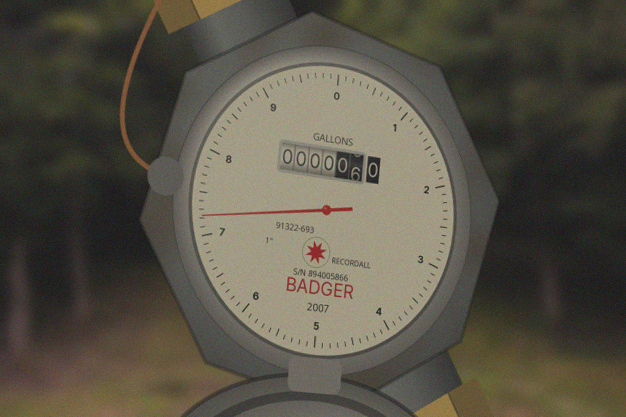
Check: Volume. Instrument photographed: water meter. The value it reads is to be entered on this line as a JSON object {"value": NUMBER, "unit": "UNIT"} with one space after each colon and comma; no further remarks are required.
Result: {"value": 57.2, "unit": "gal"}
